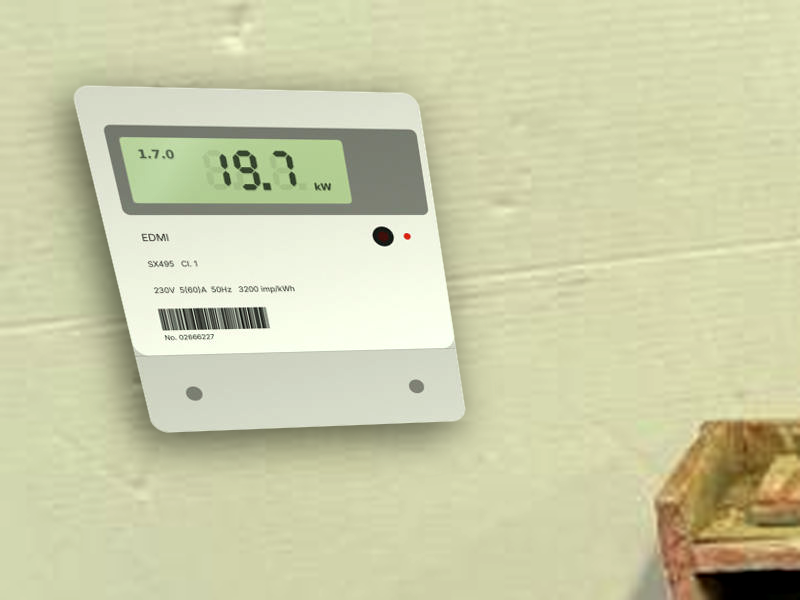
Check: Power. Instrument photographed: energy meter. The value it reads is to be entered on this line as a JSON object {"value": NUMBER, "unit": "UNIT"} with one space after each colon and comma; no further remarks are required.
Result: {"value": 19.7, "unit": "kW"}
